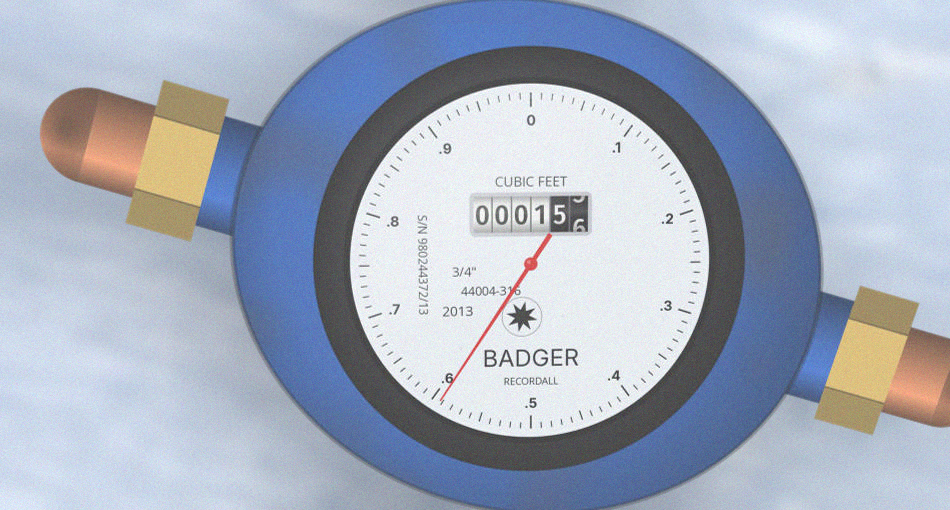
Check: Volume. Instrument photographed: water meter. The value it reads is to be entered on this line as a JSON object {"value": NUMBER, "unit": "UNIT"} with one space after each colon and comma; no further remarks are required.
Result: {"value": 155.59, "unit": "ft³"}
